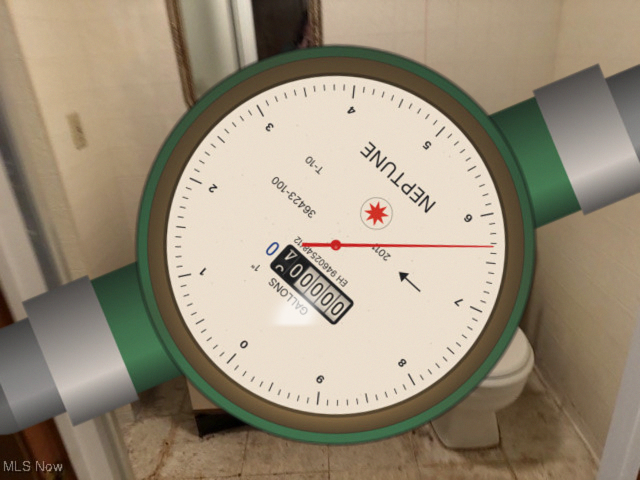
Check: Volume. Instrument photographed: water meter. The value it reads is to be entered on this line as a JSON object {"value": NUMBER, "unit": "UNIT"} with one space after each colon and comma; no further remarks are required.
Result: {"value": 36.3, "unit": "gal"}
